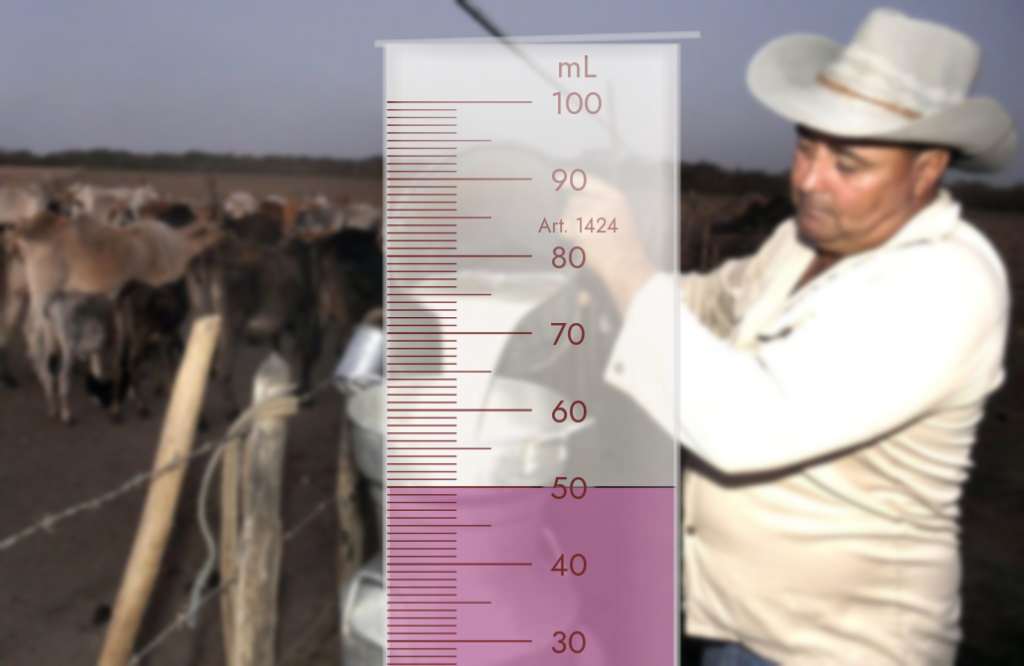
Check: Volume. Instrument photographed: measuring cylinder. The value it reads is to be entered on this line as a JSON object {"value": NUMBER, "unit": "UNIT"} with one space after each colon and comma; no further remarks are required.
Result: {"value": 50, "unit": "mL"}
